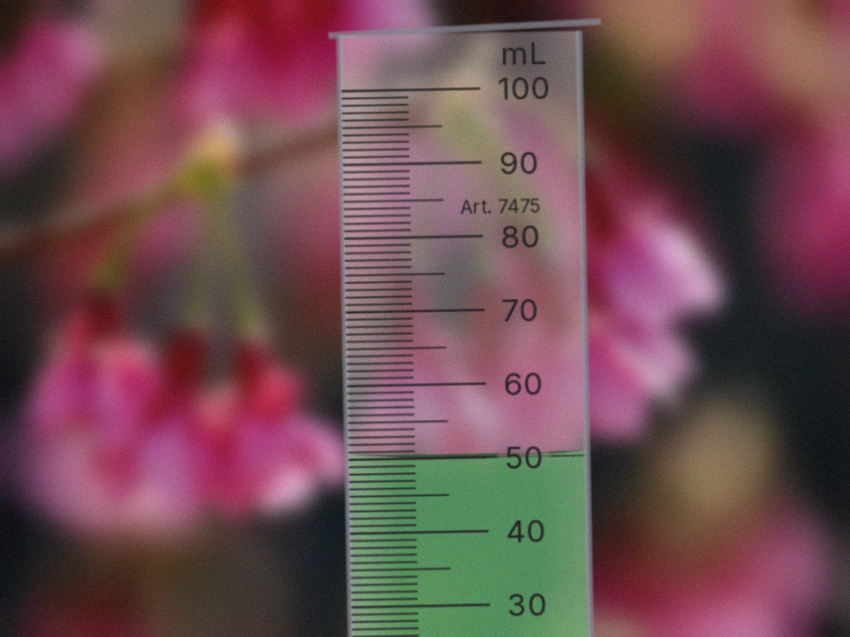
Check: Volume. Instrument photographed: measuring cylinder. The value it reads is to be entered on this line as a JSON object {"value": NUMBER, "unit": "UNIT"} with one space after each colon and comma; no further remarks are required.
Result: {"value": 50, "unit": "mL"}
